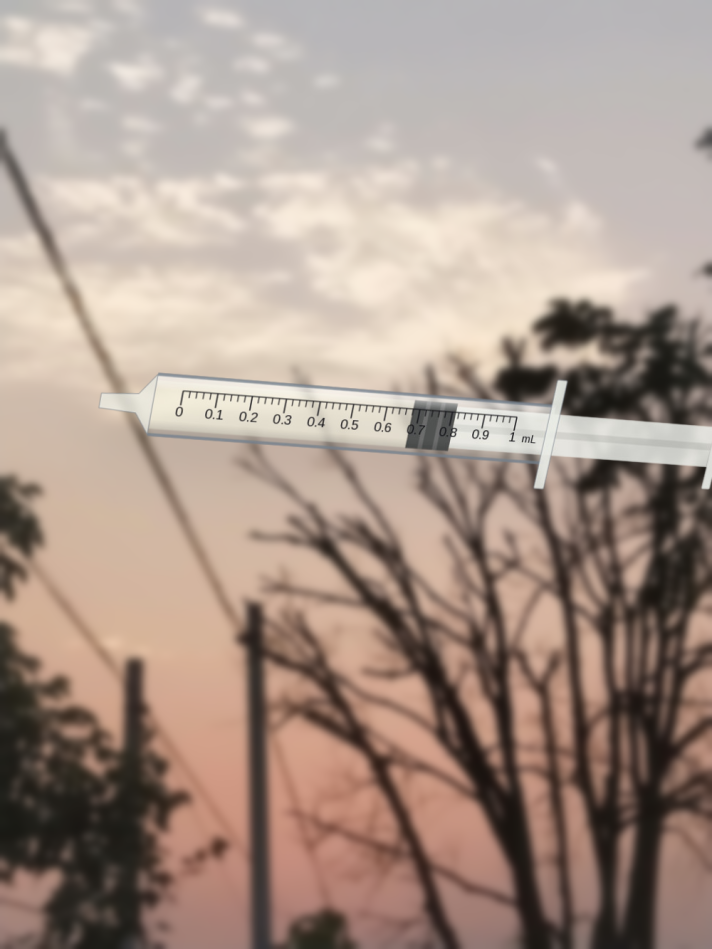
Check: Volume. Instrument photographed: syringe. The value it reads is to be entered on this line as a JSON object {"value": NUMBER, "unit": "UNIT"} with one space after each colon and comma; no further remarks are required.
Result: {"value": 0.68, "unit": "mL"}
